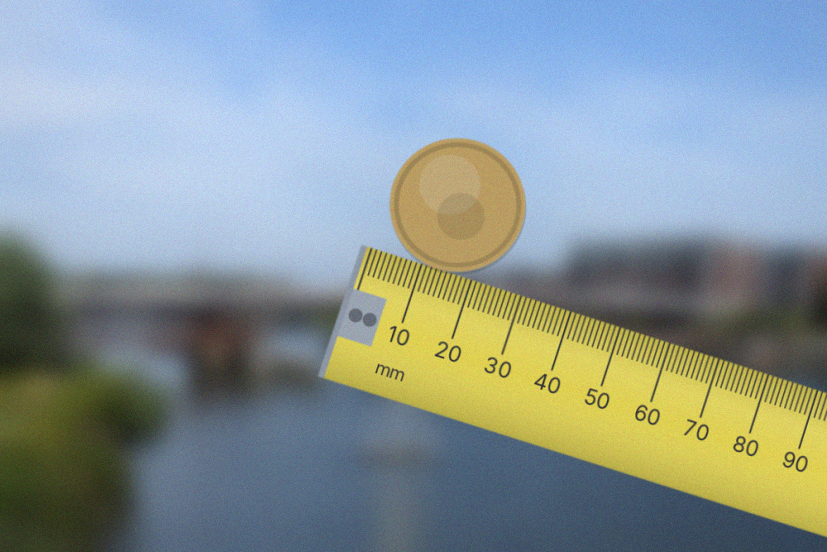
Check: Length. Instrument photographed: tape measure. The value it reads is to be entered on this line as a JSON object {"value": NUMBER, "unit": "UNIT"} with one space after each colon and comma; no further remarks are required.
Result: {"value": 26, "unit": "mm"}
